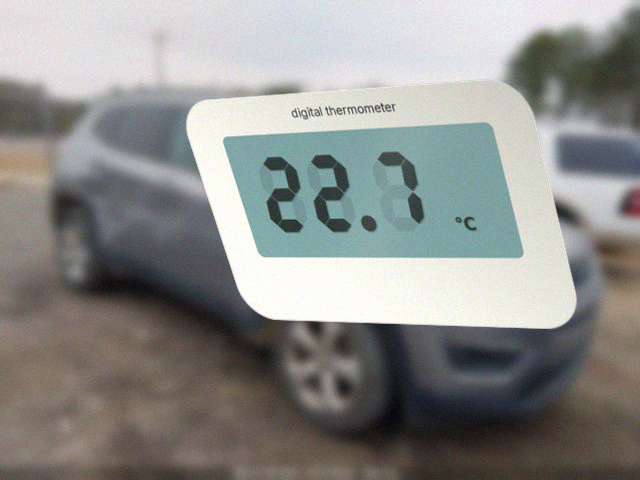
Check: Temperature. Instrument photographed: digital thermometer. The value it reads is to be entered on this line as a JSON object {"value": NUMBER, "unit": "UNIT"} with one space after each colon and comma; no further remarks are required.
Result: {"value": 22.7, "unit": "°C"}
